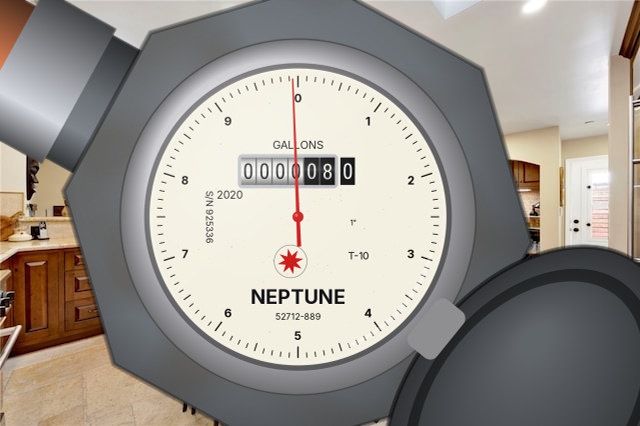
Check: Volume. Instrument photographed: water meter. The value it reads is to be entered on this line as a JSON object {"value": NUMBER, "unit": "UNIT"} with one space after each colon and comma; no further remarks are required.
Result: {"value": 79.9, "unit": "gal"}
